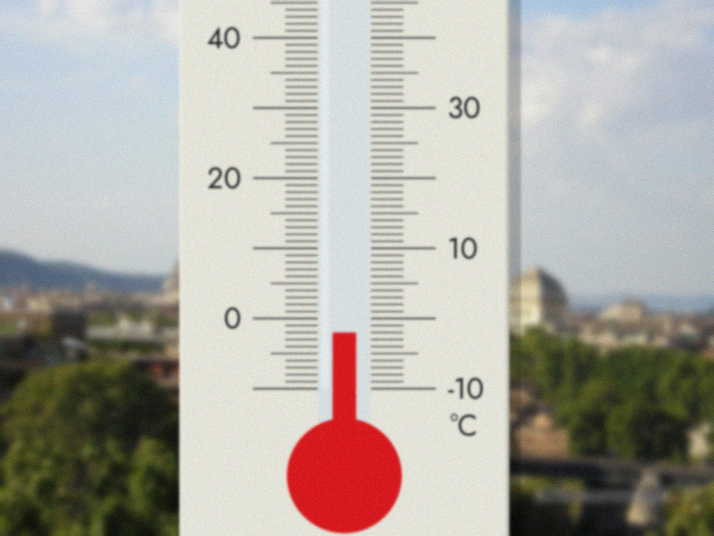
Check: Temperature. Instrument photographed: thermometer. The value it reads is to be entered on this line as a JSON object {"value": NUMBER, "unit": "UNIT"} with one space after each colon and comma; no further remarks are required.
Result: {"value": -2, "unit": "°C"}
